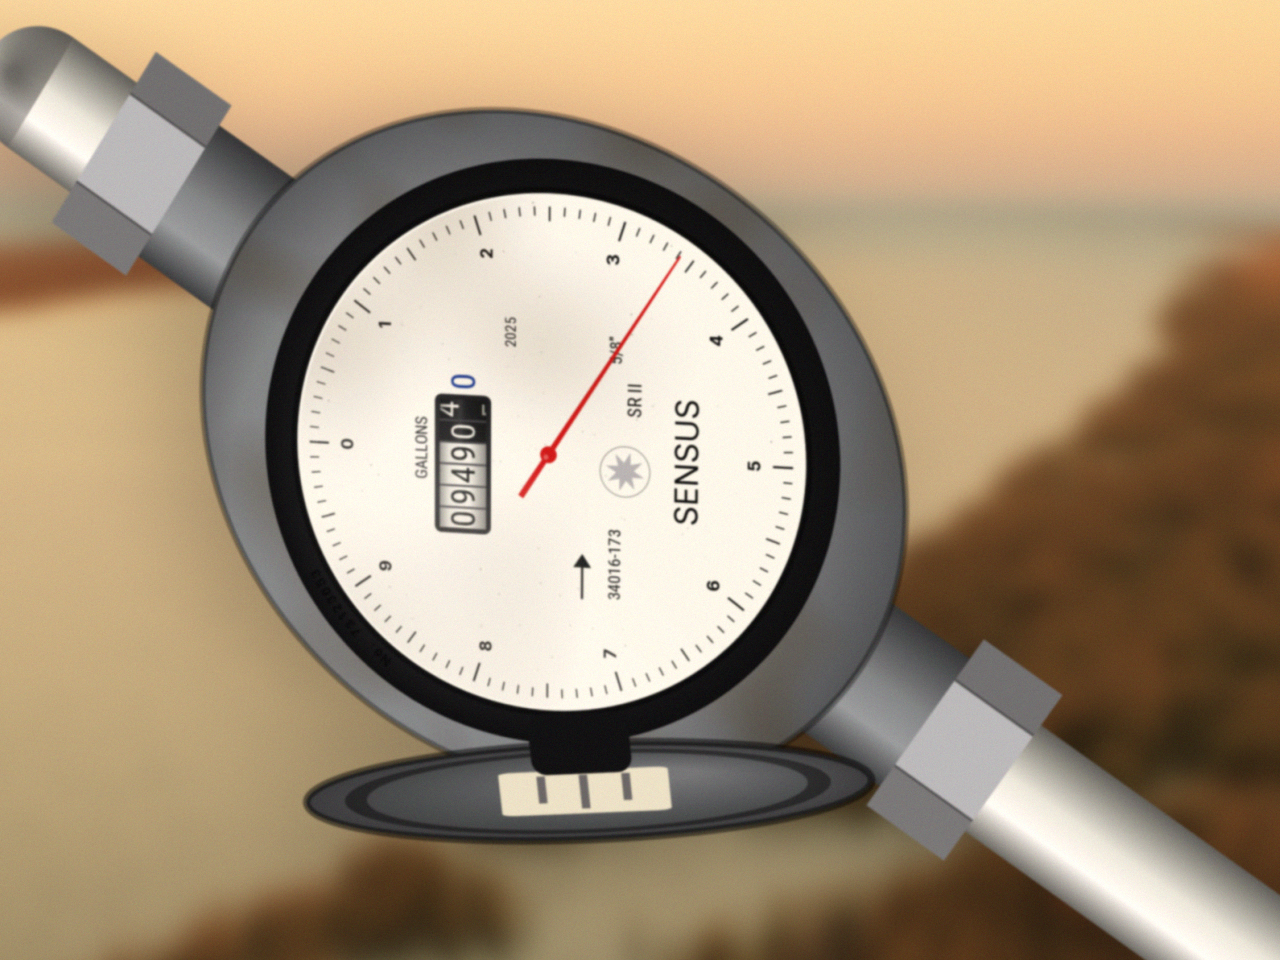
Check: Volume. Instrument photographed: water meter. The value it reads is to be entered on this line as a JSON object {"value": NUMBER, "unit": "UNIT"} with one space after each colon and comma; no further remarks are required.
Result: {"value": 949043.4, "unit": "gal"}
